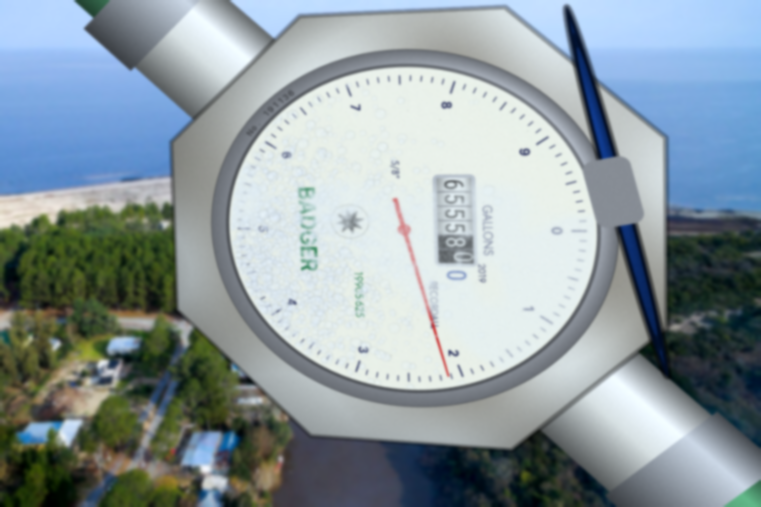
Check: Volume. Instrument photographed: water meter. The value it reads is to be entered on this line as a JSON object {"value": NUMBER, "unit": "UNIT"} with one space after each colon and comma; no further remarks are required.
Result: {"value": 6555802.1, "unit": "gal"}
